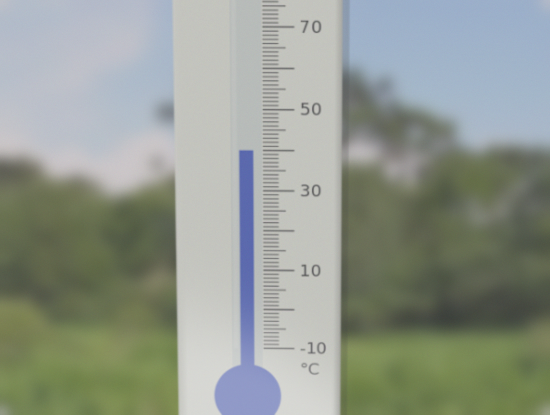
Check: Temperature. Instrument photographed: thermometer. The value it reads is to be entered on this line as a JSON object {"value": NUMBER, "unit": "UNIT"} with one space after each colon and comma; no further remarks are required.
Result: {"value": 40, "unit": "°C"}
